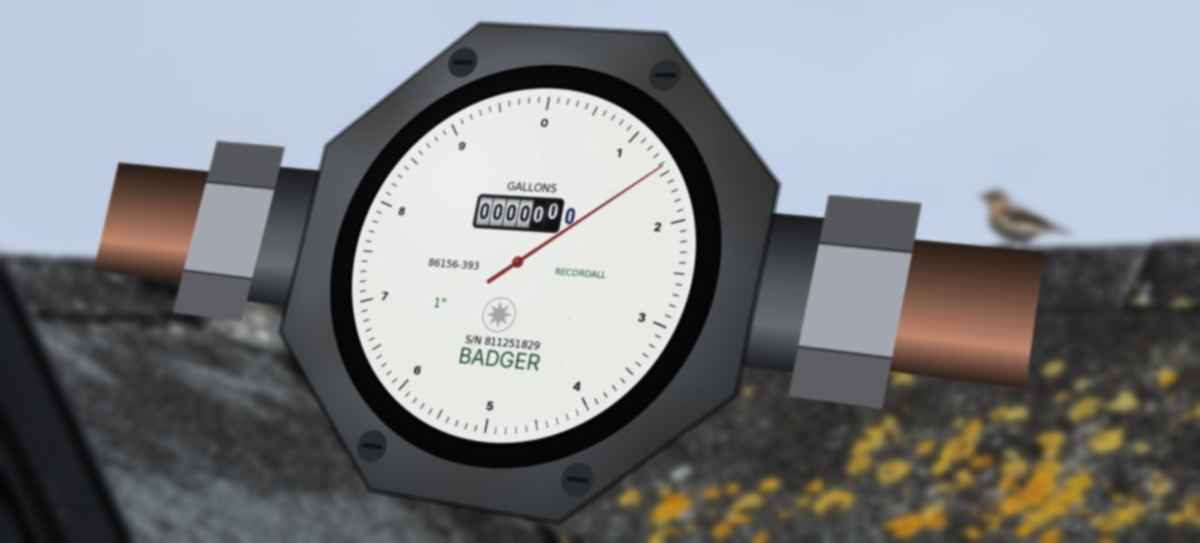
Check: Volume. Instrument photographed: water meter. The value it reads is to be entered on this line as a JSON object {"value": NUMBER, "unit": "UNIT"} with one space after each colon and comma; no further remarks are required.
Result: {"value": 1.4, "unit": "gal"}
